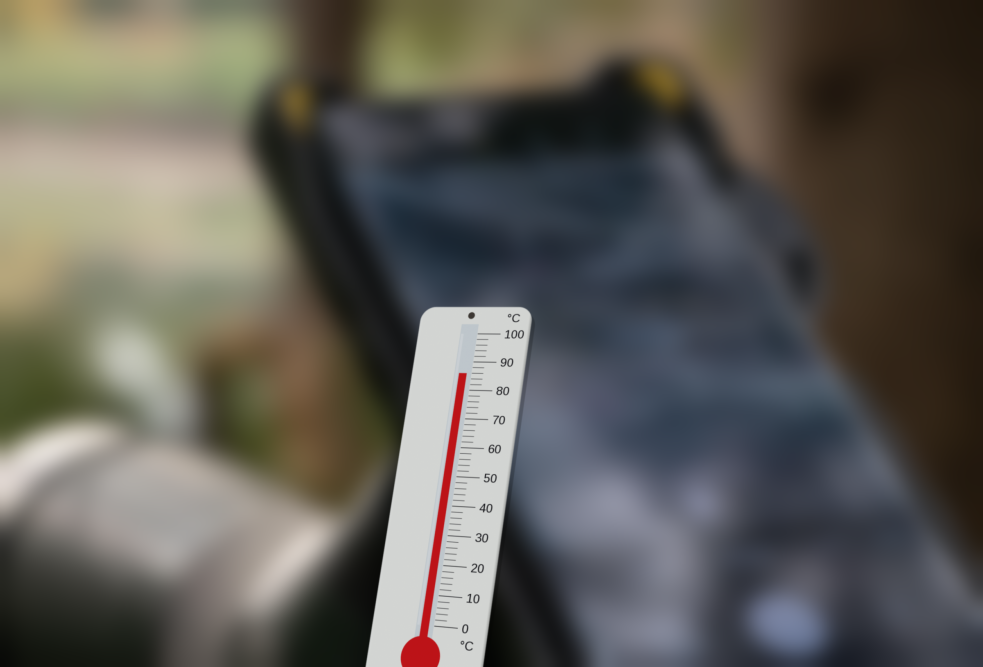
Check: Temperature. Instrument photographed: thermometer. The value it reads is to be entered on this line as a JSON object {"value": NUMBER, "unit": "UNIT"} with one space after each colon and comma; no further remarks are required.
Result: {"value": 86, "unit": "°C"}
